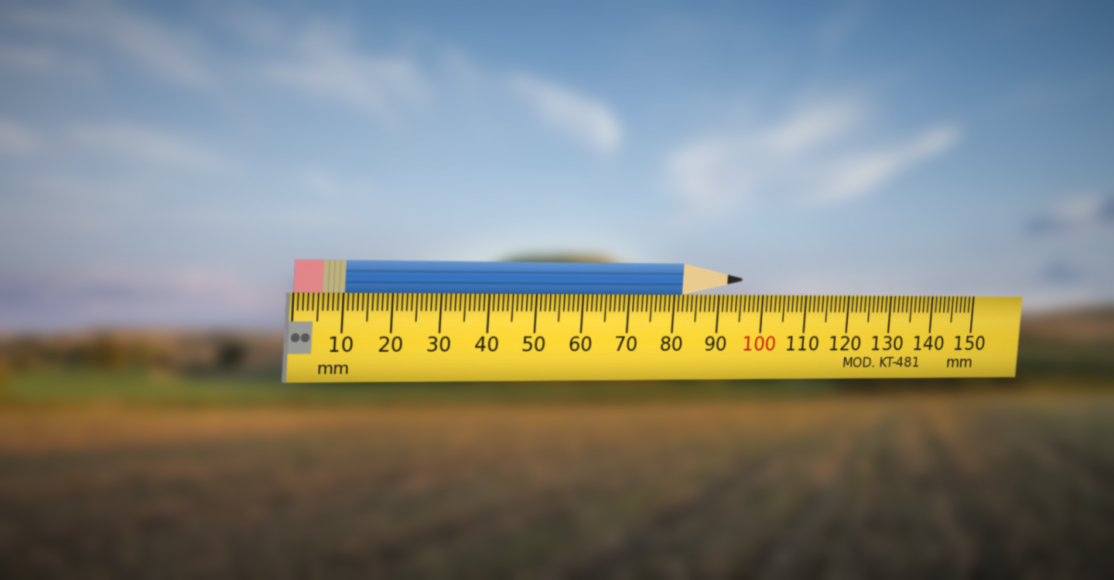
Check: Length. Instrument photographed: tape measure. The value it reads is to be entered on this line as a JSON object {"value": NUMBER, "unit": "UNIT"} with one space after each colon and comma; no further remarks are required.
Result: {"value": 95, "unit": "mm"}
